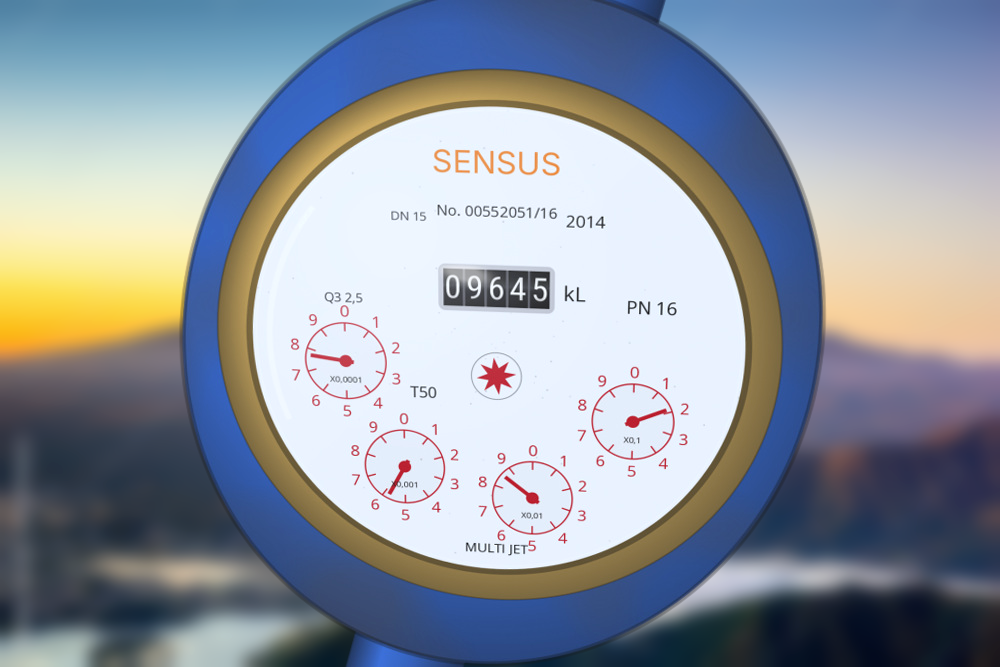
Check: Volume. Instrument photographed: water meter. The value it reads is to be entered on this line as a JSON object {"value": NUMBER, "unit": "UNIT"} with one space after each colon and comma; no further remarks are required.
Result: {"value": 9645.1857, "unit": "kL"}
